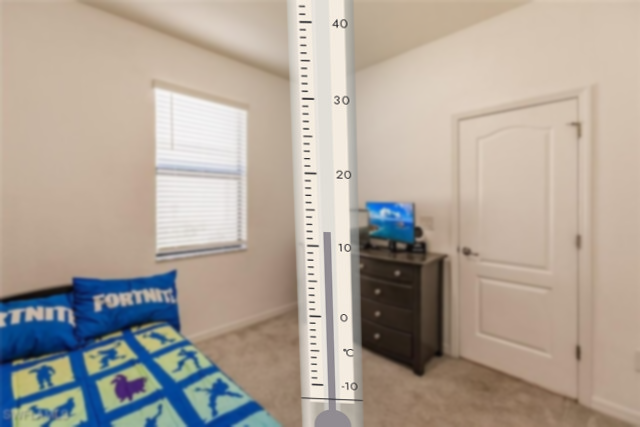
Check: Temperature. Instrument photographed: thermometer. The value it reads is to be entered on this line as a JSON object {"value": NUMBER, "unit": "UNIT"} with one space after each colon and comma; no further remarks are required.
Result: {"value": 12, "unit": "°C"}
